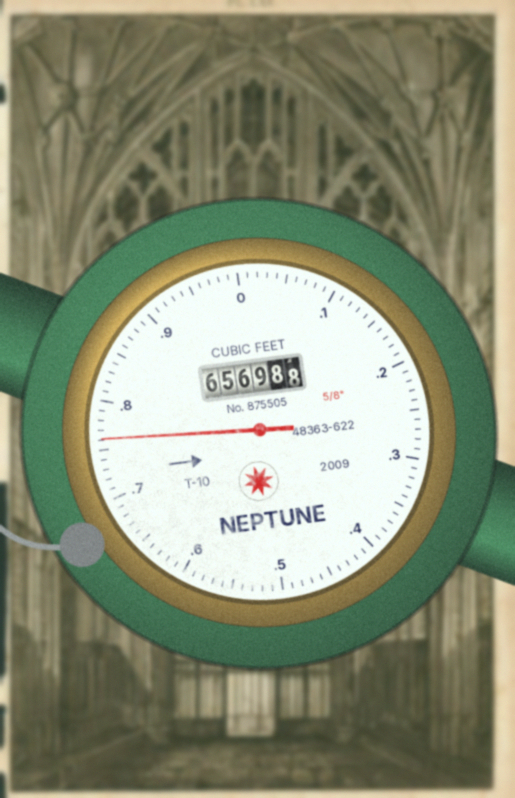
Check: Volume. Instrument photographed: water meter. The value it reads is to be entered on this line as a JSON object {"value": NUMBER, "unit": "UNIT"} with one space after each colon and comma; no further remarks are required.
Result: {"value": 656987.76, "unit": "ft³"}
